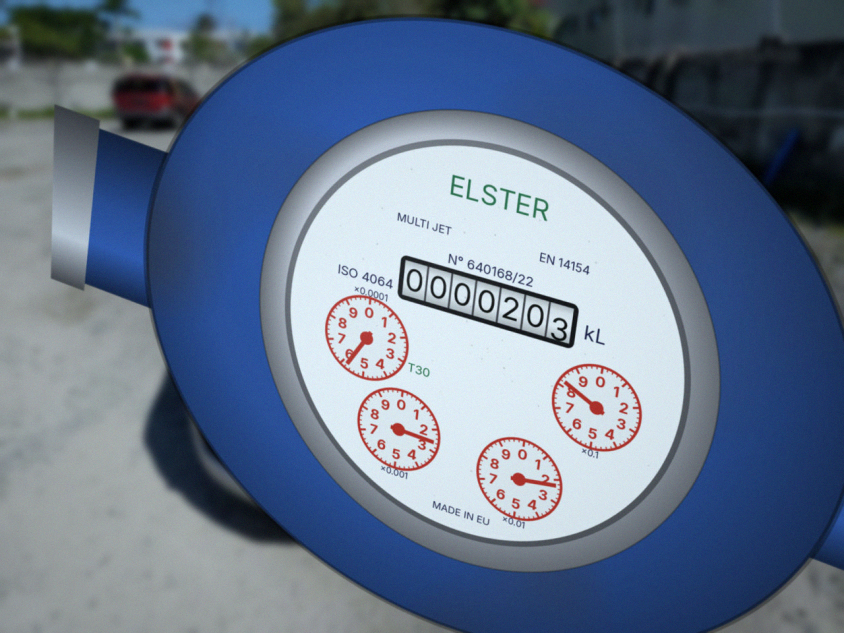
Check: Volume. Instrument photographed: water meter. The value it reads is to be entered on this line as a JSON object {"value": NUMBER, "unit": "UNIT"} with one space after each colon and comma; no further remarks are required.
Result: {"value": 202.8225, "unit": "kL"}
